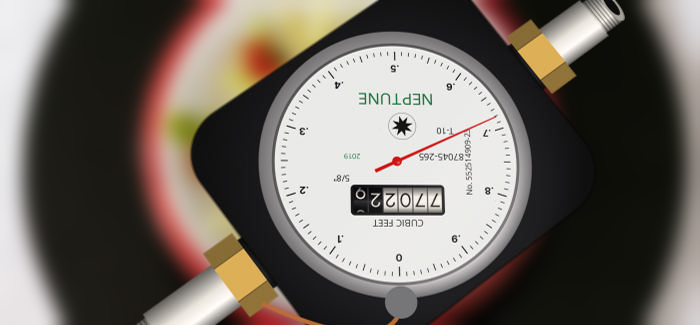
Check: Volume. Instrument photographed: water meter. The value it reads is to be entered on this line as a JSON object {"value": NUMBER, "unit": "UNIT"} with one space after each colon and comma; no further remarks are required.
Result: {"value": 770228.68, "unit": "ft³"}
